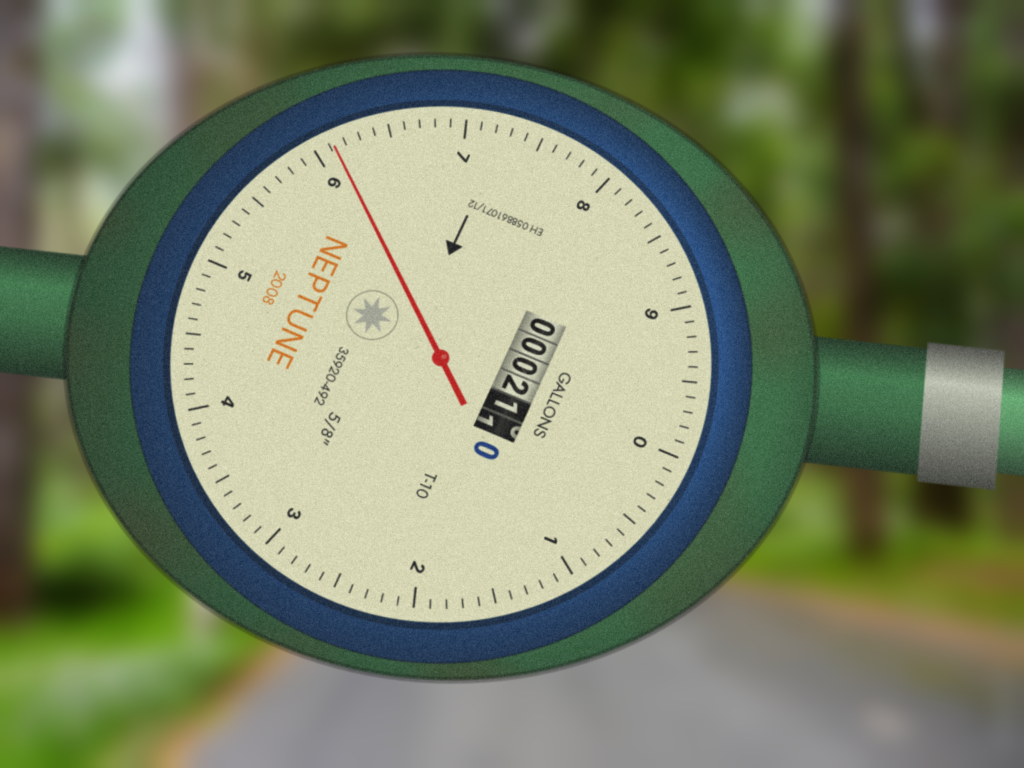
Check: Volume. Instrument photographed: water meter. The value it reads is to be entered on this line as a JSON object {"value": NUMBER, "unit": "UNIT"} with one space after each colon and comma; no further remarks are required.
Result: {"value": 2106.1, "unit": "gal"}
